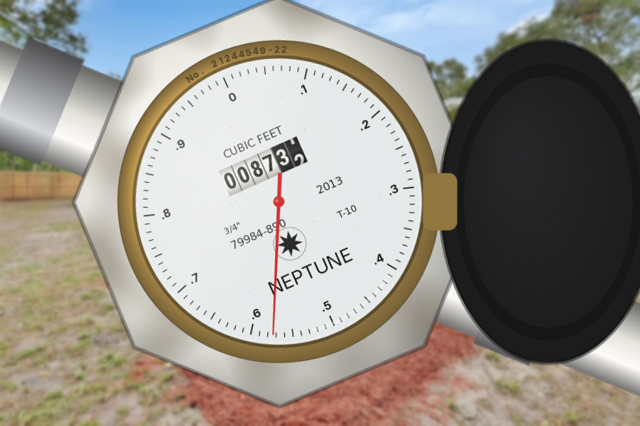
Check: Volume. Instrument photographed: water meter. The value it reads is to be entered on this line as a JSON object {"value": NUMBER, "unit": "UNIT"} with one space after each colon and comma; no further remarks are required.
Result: {"value": 8731.57, "unit": "ft³"}
